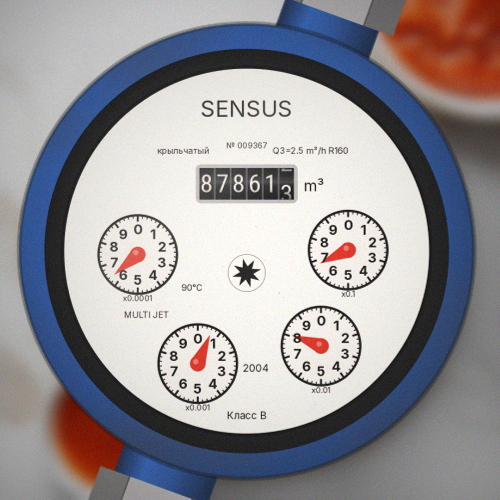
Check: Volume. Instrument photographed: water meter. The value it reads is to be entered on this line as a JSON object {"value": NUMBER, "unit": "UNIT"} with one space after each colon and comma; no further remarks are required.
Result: {"value": 878612.6806, "unit": "m³"}
